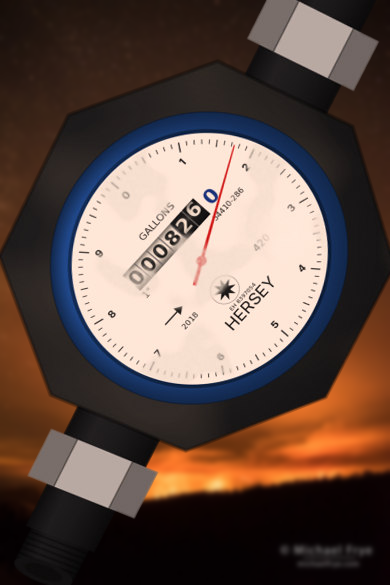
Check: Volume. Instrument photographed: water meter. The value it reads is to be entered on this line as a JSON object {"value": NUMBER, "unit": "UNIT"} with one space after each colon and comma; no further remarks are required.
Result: {"value": 8261.7, "unit": "gal"}
